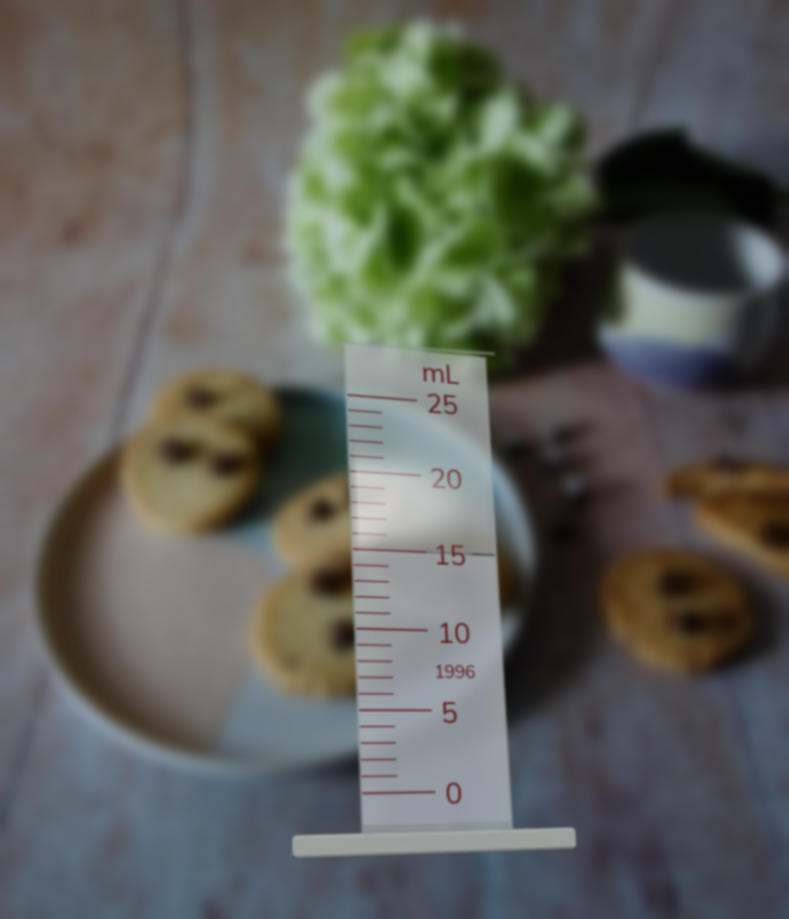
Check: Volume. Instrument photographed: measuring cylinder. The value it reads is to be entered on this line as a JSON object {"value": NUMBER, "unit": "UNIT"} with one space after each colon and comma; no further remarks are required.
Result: {"value": 15, "unit": "mL"}
